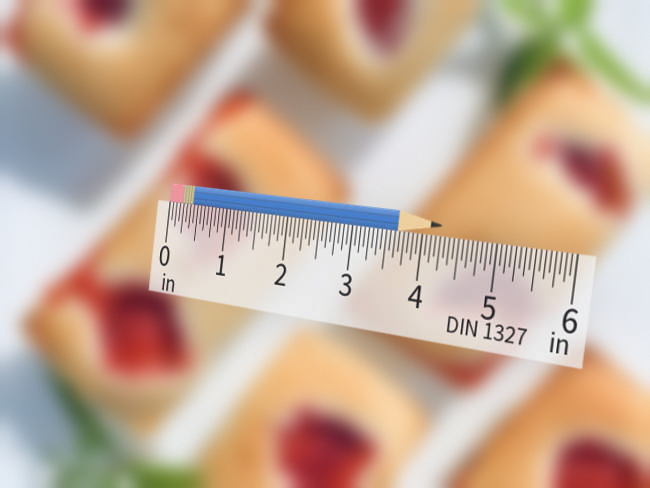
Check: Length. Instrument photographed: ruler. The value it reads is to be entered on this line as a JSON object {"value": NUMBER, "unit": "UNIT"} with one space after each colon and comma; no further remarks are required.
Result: {"value": 4.25, "unit": "in"}
